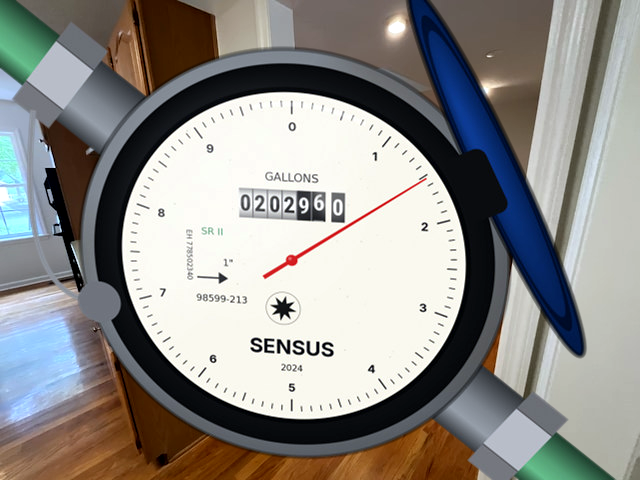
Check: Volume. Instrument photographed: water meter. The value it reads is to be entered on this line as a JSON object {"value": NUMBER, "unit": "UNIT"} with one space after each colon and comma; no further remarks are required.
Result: {"value": 202961.5, "unit": "gal"}
